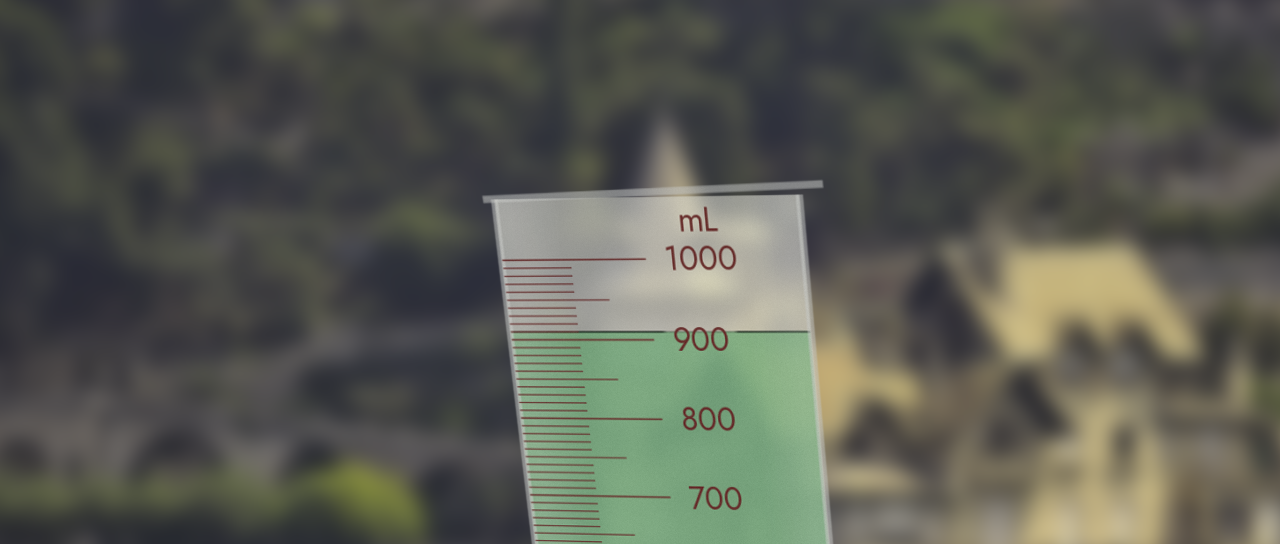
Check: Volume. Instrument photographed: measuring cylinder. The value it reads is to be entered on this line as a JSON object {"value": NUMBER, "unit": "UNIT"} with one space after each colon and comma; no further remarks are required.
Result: {"value": 910, "unit": "mL"}
